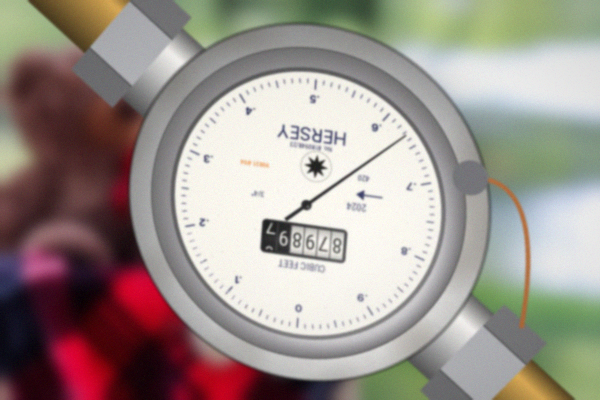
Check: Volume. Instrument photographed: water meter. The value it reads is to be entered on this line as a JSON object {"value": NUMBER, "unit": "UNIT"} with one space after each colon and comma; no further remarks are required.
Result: {"value": 879896.63, "unit": "ft³"}
